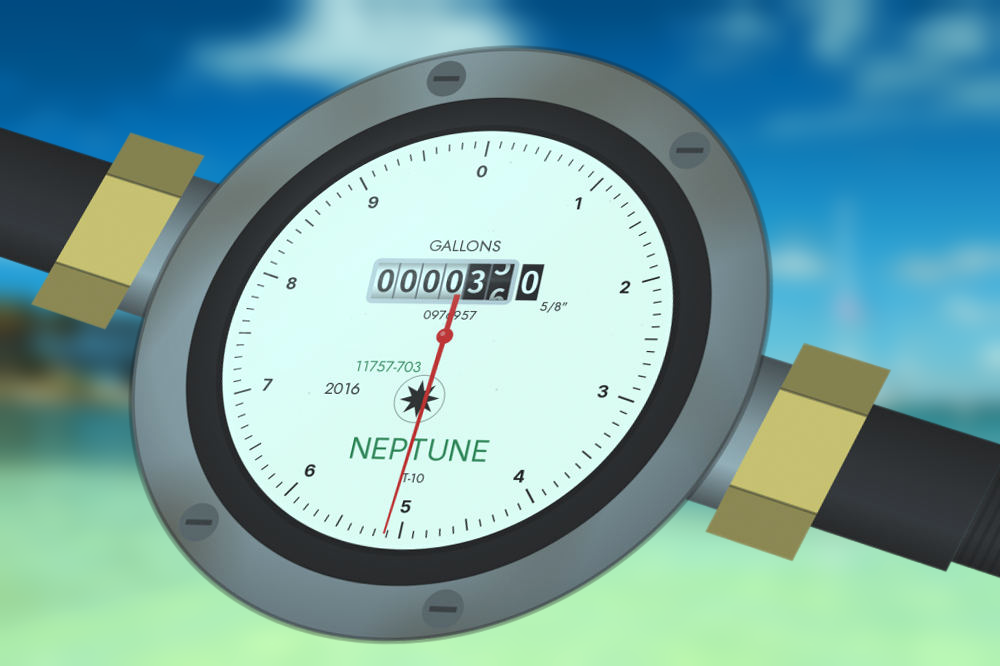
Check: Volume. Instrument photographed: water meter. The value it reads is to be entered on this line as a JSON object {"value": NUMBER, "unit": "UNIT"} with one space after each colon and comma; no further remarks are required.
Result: {"value": 355.1, "unit": "gal"}
